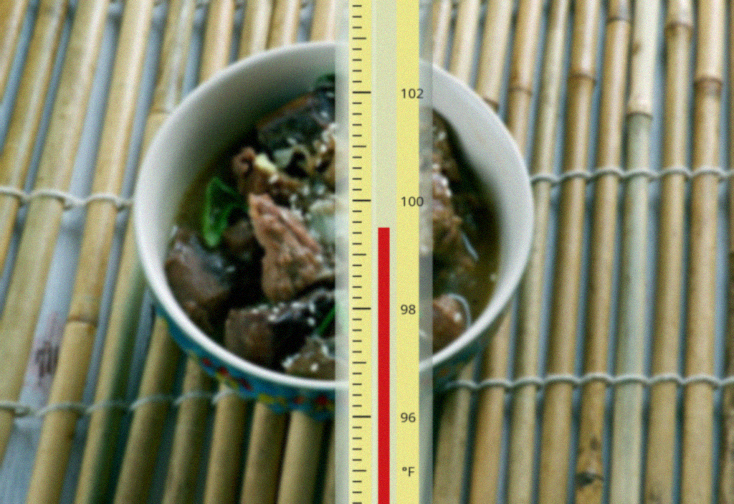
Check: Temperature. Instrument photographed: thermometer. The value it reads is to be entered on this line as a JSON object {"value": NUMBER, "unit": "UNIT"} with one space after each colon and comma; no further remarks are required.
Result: {"value": 99.5, "unit": "°F"}
